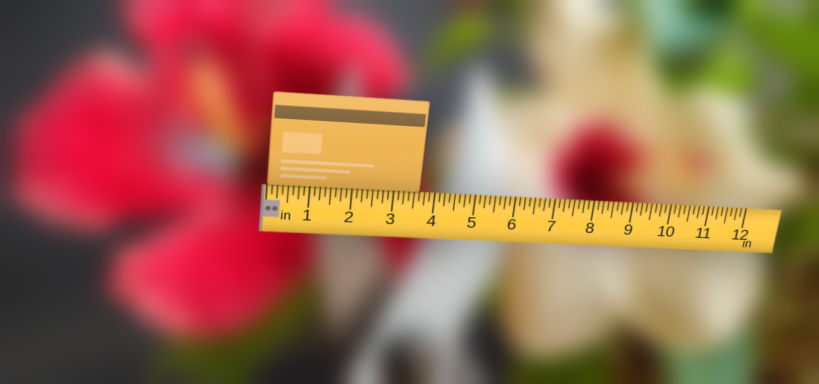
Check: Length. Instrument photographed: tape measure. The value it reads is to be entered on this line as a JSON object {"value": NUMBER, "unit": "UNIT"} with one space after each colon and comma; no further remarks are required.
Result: {"value": 3.625, "unit": "in"}
